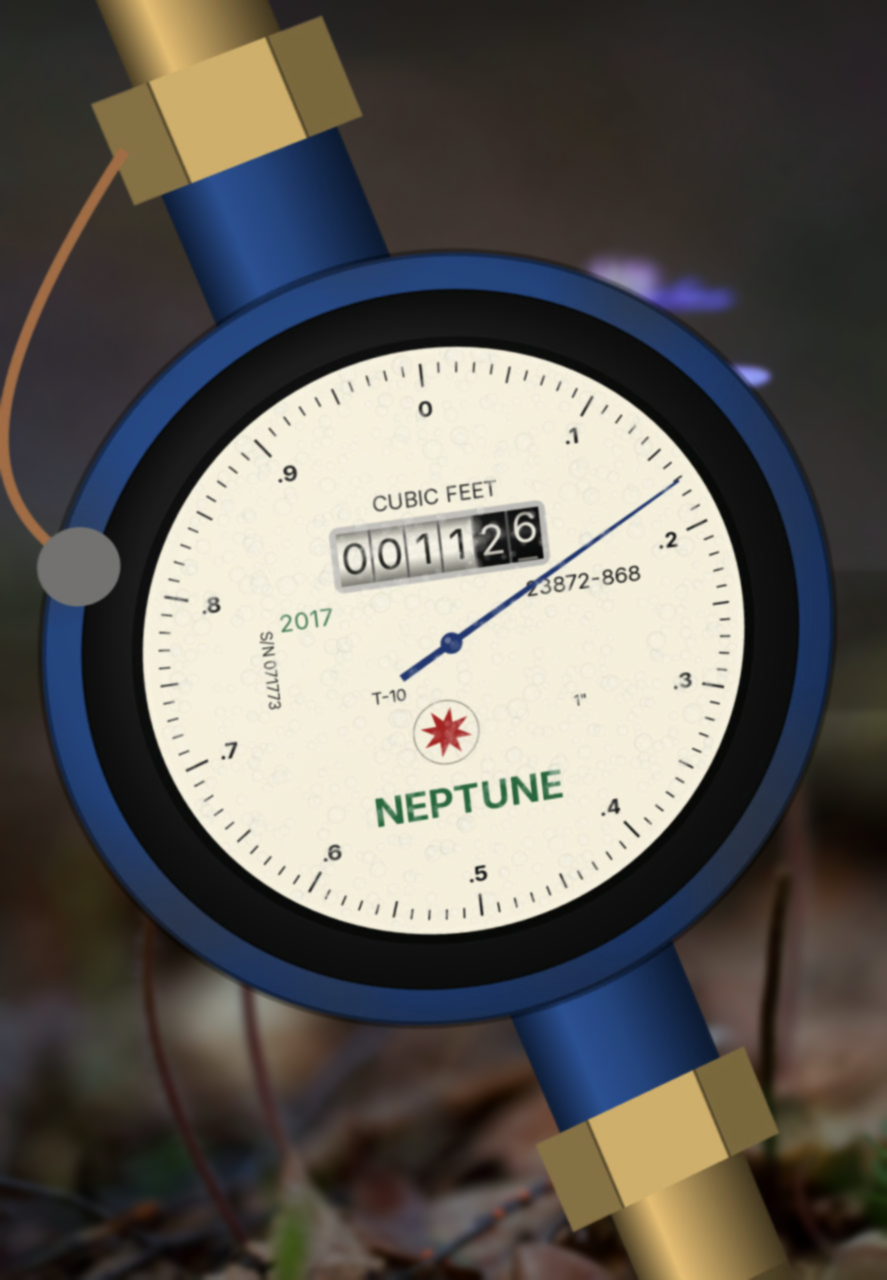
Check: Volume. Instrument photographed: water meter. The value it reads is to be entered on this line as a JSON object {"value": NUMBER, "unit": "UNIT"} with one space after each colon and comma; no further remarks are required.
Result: {"value": 1126.17, "unit": "ft³"}
